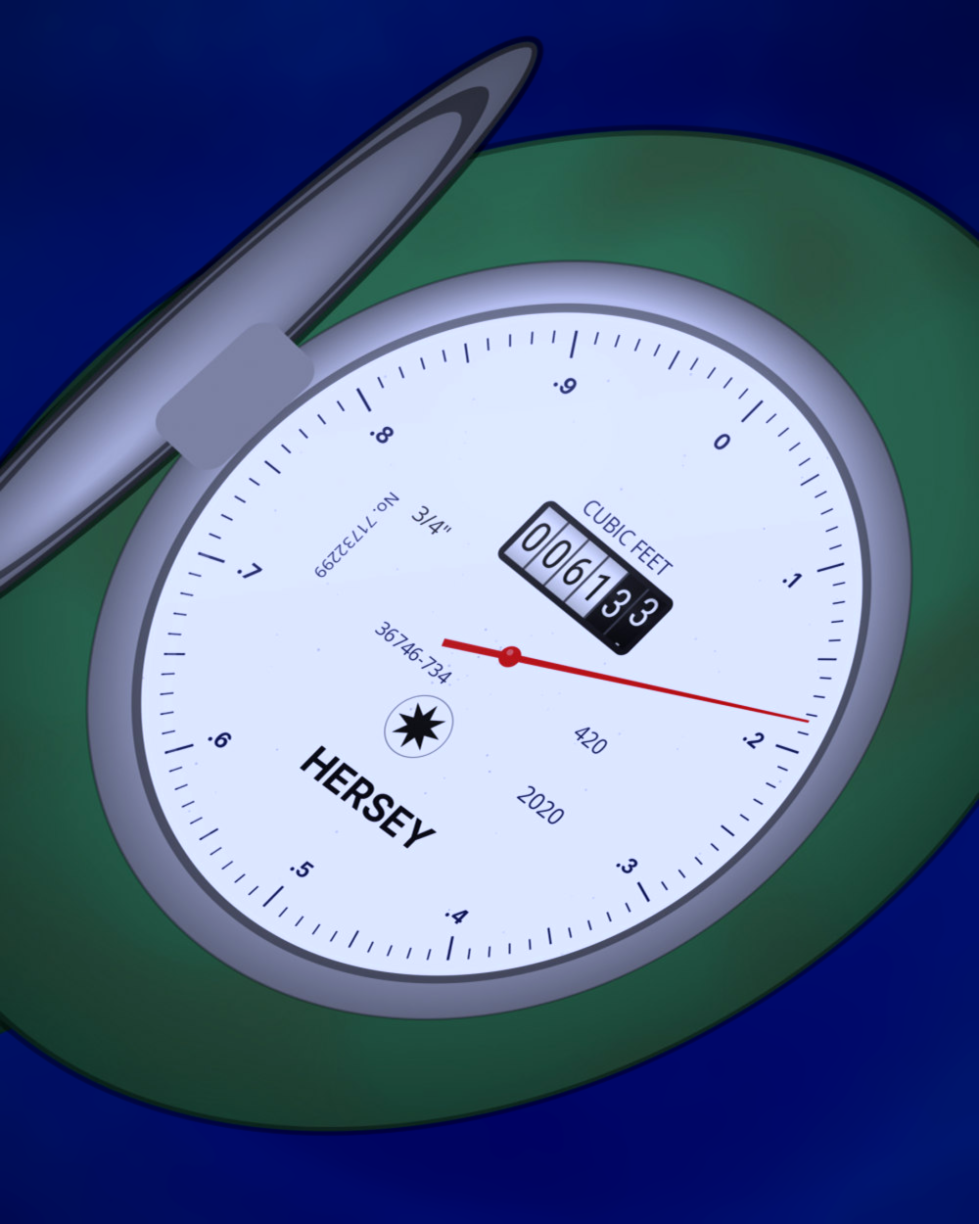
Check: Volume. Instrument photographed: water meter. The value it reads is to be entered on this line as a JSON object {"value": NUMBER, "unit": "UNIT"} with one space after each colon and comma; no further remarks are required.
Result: {"value": 6133.18, "unit": "ft³"}
